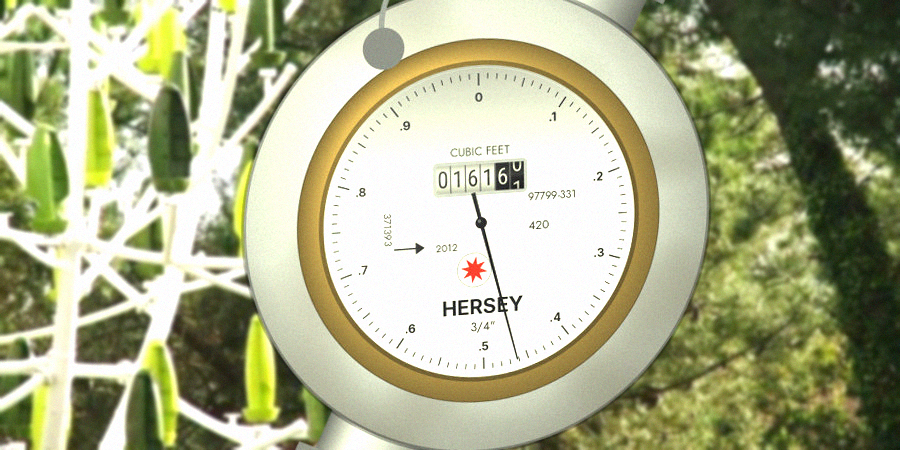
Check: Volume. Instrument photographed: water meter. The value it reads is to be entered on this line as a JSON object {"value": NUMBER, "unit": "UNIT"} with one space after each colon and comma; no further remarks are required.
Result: {"value": 16160.46, "unit": "ft³"}
